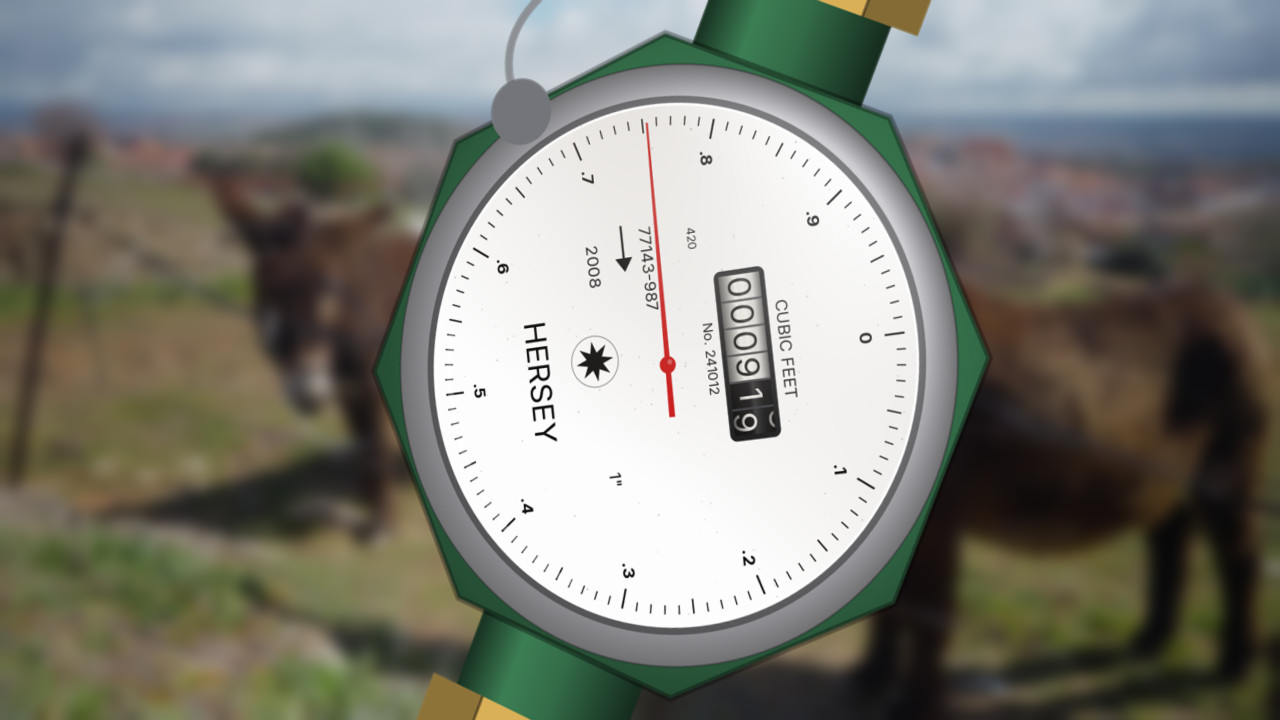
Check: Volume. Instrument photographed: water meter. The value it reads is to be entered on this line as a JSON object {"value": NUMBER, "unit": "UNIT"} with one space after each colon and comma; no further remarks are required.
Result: {"value": 918.75, "unit": "ft³"}
